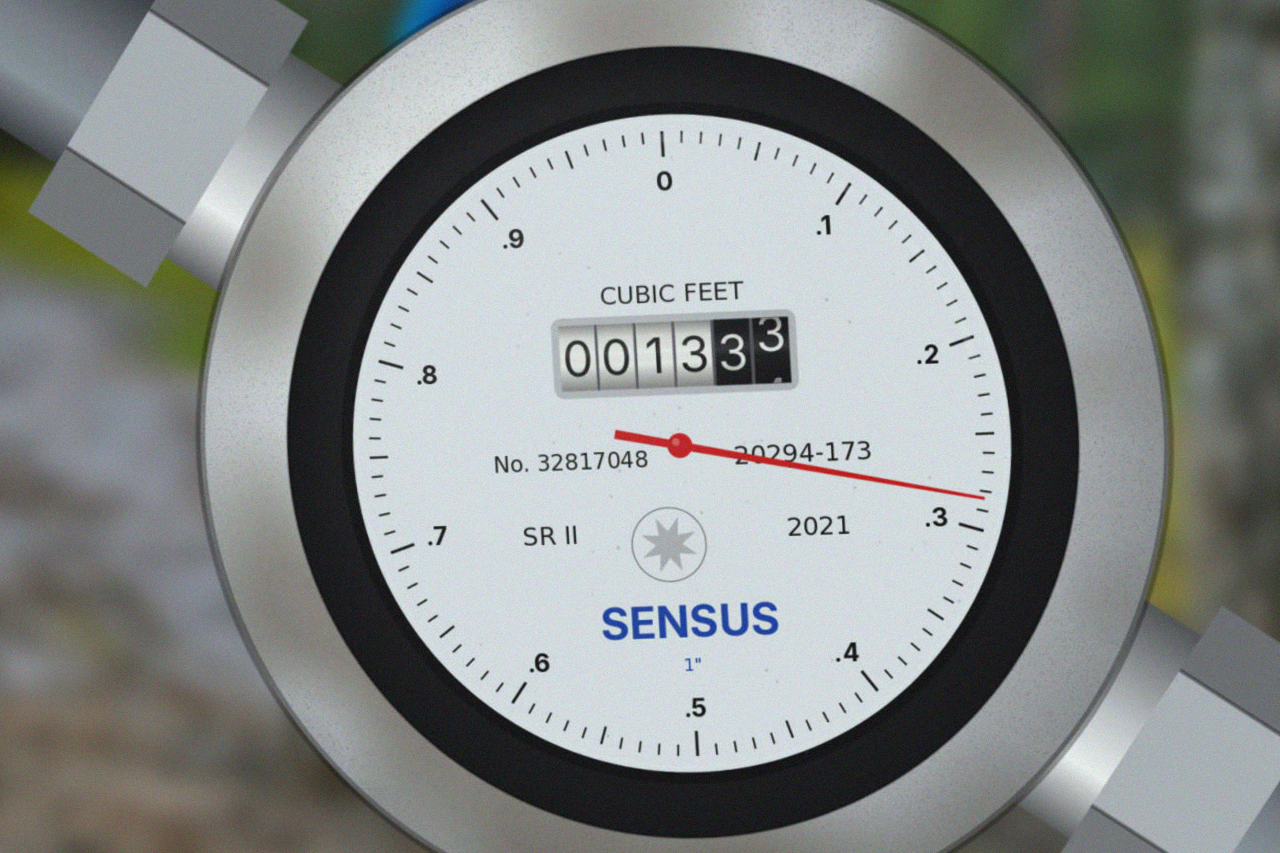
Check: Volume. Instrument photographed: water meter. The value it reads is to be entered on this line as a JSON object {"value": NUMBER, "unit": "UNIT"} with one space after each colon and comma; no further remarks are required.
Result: {"value": 1333.28, "unit": "ft³"}
